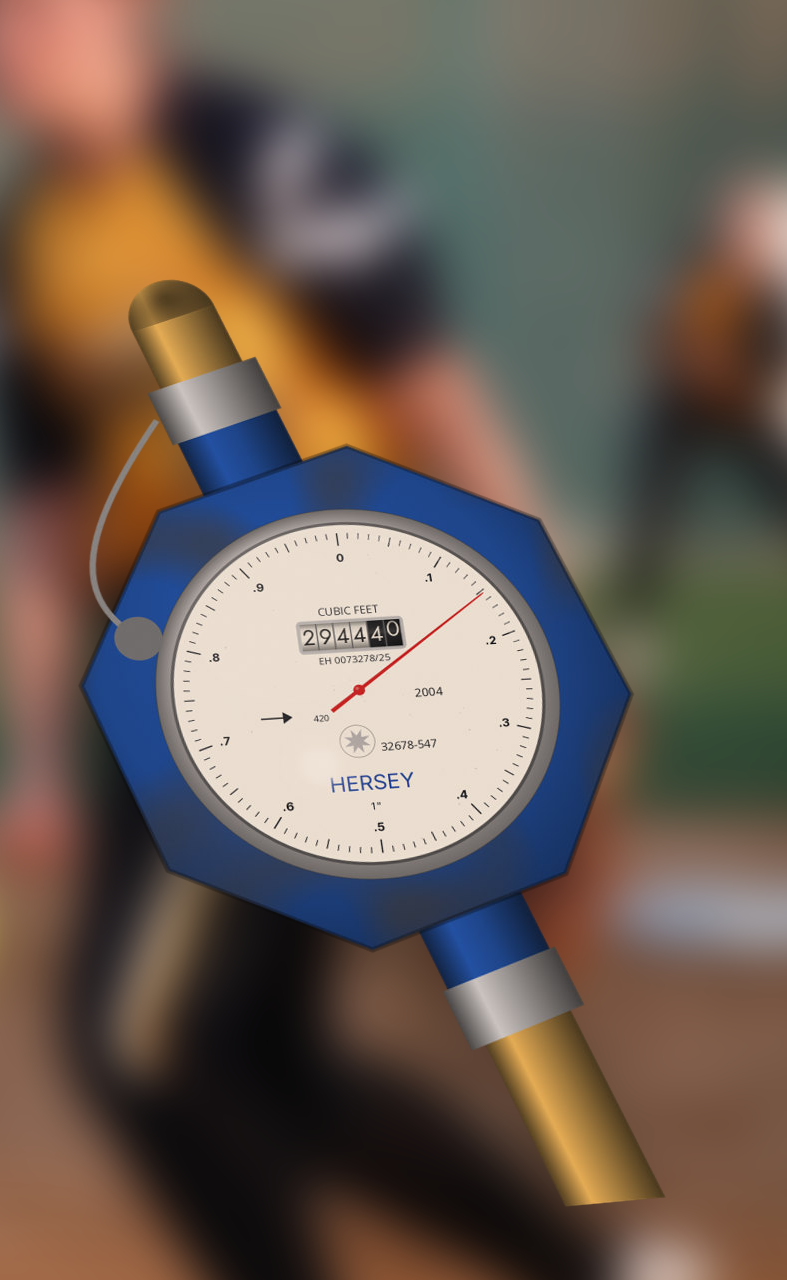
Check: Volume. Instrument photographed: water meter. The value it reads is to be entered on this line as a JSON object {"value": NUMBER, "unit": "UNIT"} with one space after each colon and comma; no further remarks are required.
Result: {"value": 294440.15, "unit": "ft³"}
